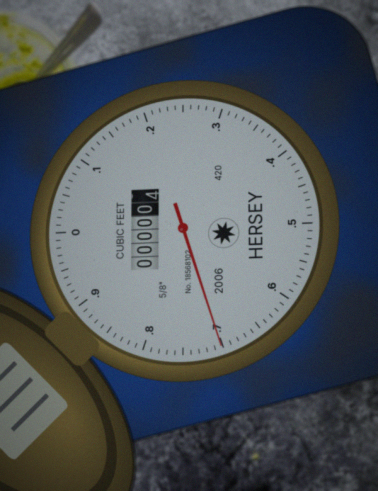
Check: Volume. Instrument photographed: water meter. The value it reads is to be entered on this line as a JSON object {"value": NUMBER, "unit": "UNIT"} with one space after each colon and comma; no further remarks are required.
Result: {"value": 3.70, "unit": "ft³"}
